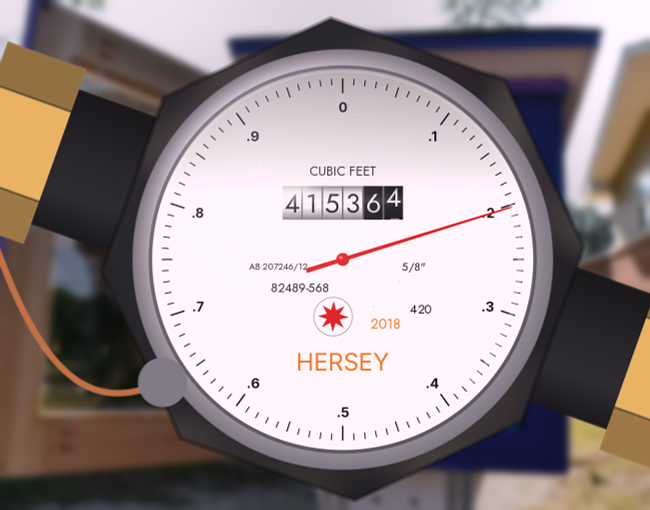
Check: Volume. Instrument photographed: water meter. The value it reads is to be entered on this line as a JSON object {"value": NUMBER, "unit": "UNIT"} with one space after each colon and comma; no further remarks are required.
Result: {"value": 415364.20, "unit": "ft³"}
